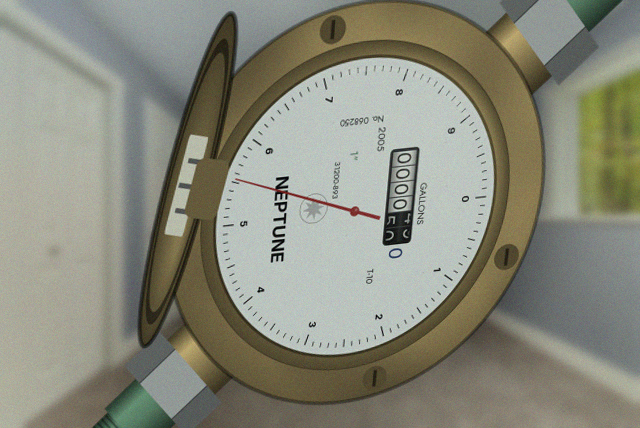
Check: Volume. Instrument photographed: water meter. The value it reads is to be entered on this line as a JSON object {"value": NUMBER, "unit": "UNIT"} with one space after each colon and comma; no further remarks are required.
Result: {"value": 495.5, "unit": "gal"}
